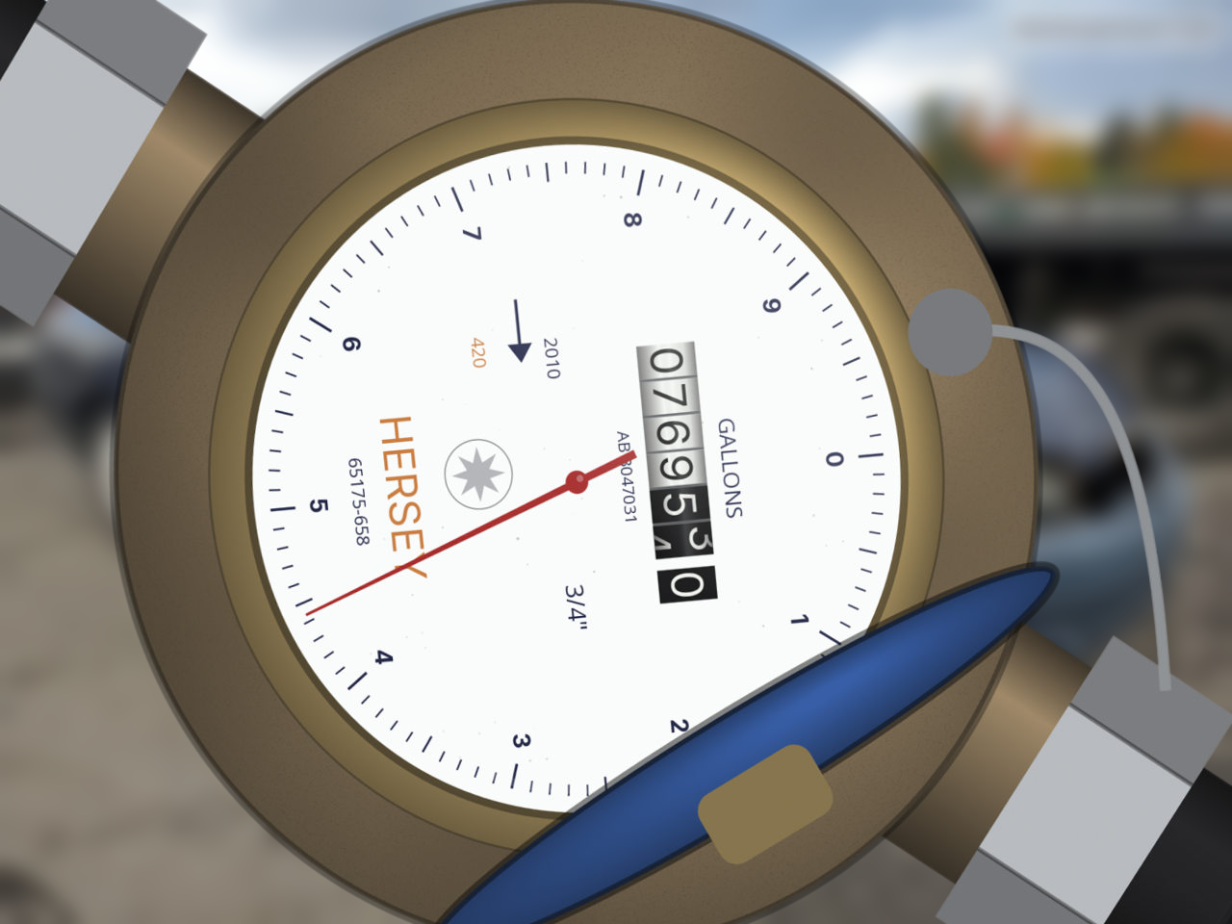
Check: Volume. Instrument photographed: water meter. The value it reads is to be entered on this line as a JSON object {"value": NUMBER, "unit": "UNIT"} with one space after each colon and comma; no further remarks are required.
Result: {"value": 769534.4, "unit": "gal"}
